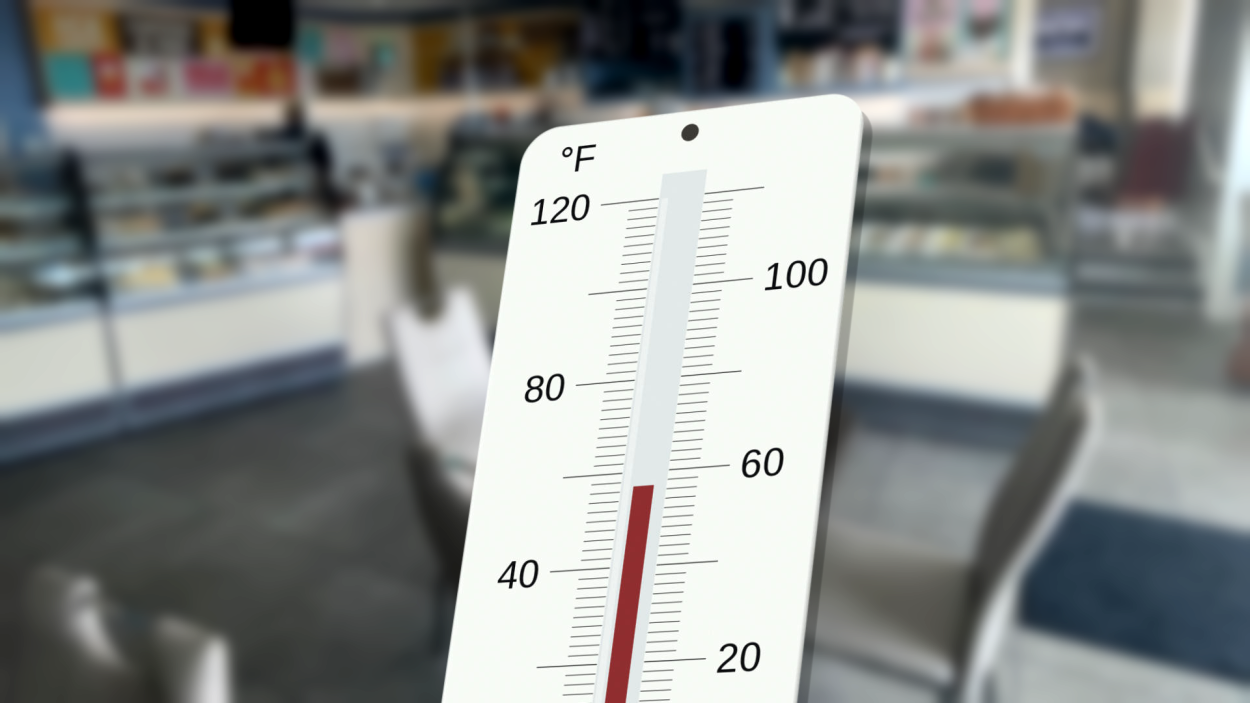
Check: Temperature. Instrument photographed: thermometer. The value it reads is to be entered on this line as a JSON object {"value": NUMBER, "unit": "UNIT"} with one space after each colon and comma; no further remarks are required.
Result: {"value": 57, "unit": "°F"}
